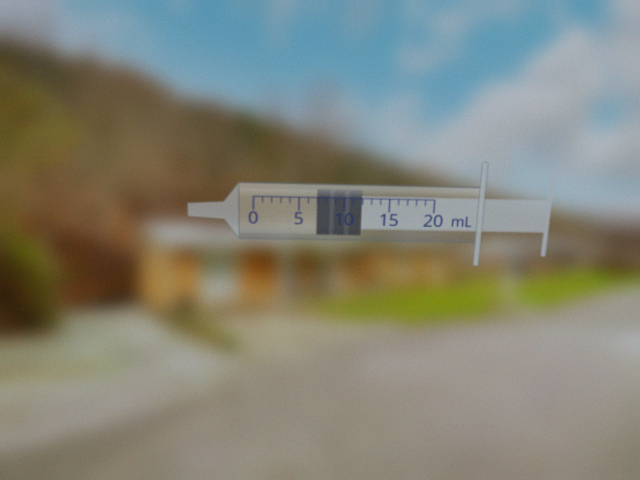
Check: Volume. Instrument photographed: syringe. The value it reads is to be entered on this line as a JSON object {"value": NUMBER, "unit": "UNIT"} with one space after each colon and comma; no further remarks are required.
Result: {"value": 7, "unit": "mL"}
